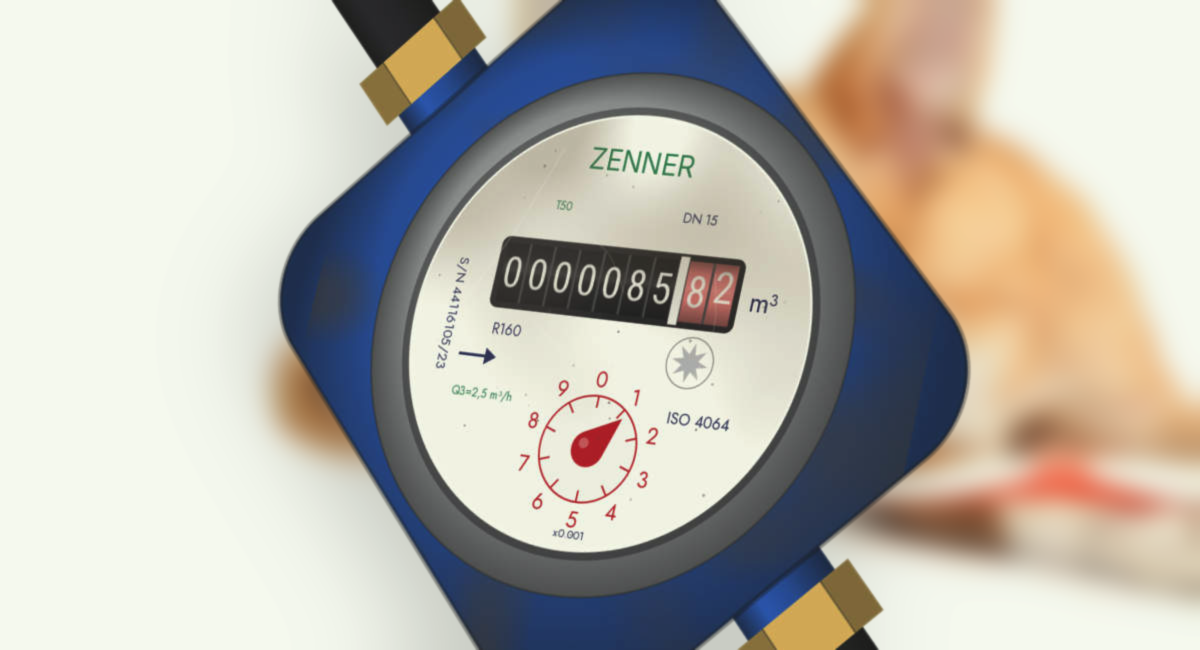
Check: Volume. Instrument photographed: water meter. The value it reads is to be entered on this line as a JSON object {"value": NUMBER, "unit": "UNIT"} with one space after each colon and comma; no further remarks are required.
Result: {"value": 85.821, "unit": "m³"}
